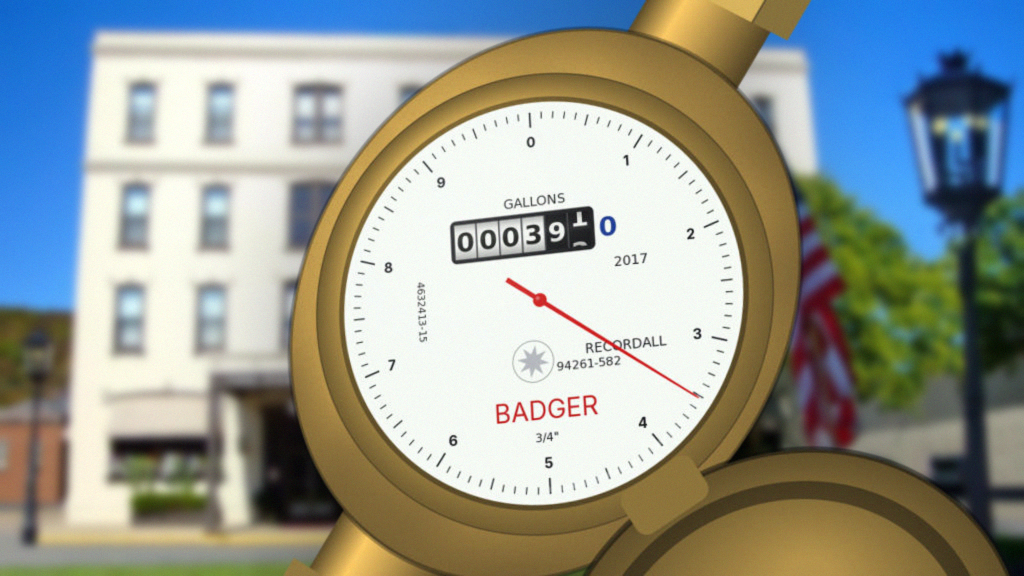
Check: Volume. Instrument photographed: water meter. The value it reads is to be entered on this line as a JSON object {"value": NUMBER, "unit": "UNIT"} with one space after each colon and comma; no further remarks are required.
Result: {"value": 3913.5, "unit": "gal"}
